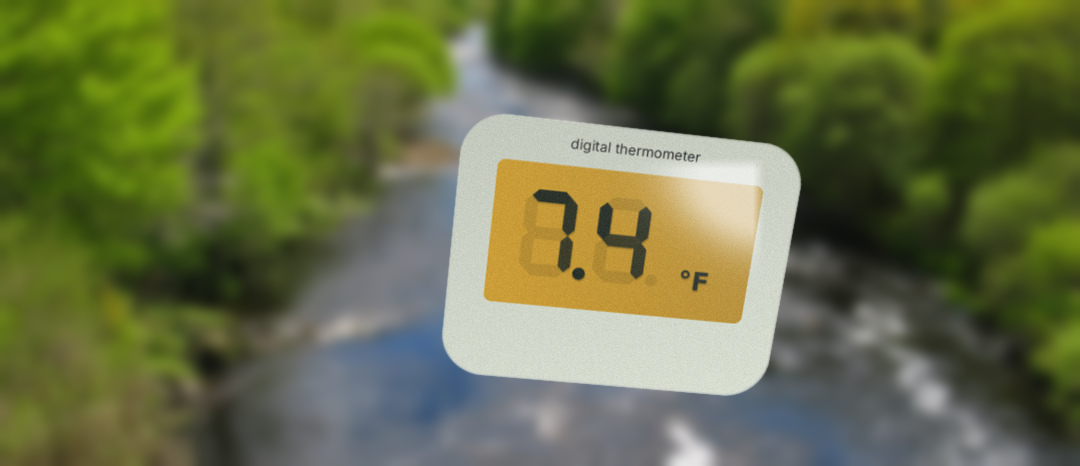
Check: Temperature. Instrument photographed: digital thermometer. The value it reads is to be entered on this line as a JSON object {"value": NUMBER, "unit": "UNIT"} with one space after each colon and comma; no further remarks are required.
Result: {"value": 7.4, "unit": "°F"}
